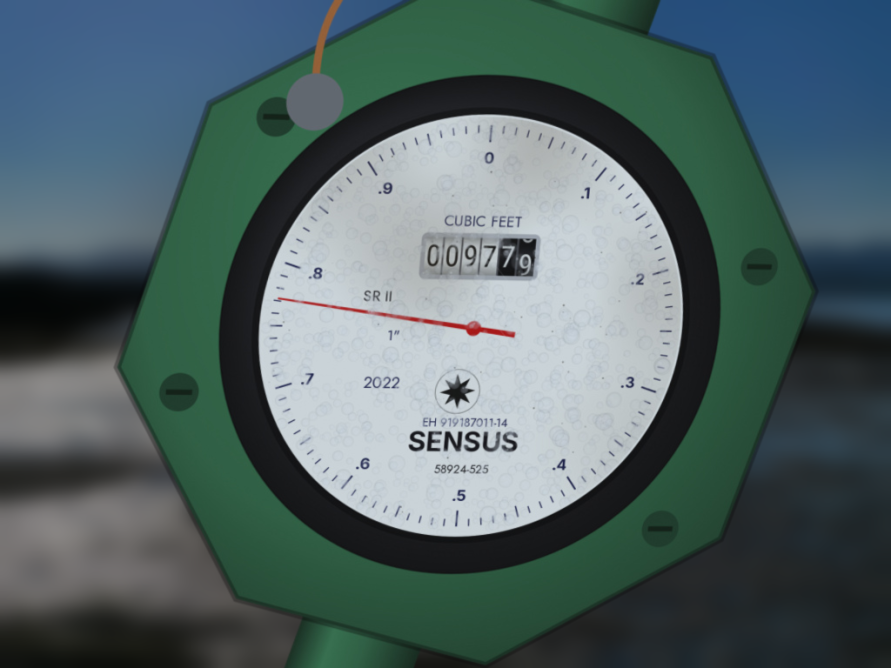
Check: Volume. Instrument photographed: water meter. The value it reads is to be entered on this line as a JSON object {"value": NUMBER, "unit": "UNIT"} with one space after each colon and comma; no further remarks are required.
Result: {"value": 9778.77, "unit": "ft³"}
